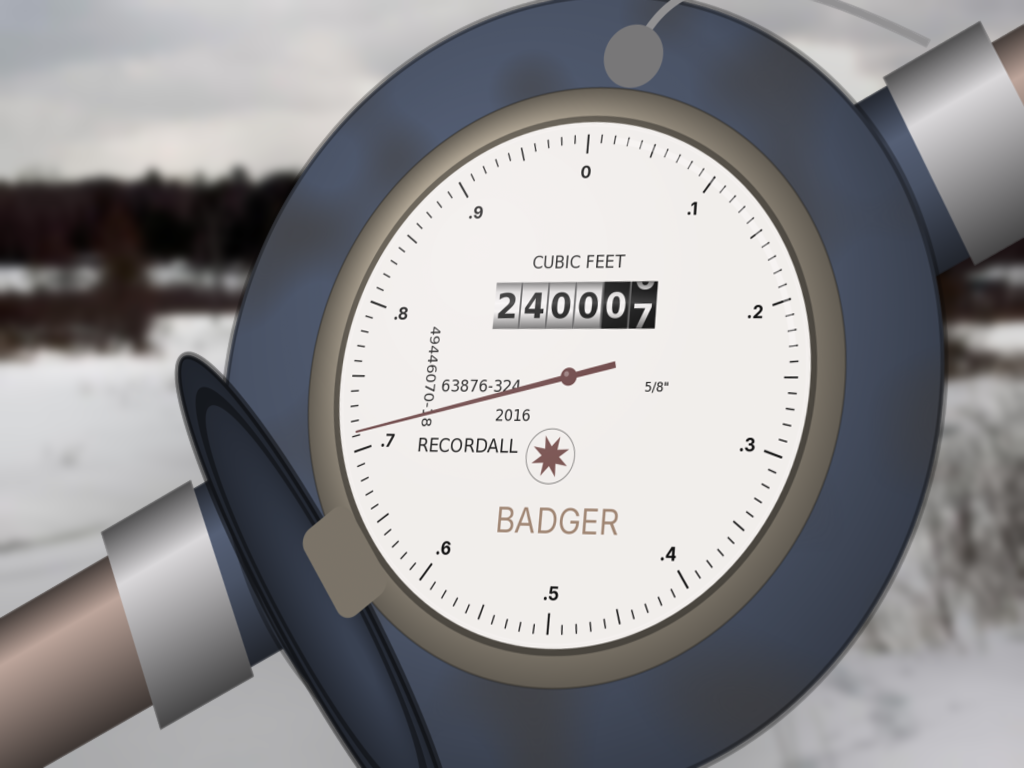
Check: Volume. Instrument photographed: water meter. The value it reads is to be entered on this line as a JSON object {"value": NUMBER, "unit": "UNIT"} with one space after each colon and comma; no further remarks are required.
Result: {"value": 240006.71, "unit": "ft³"}
